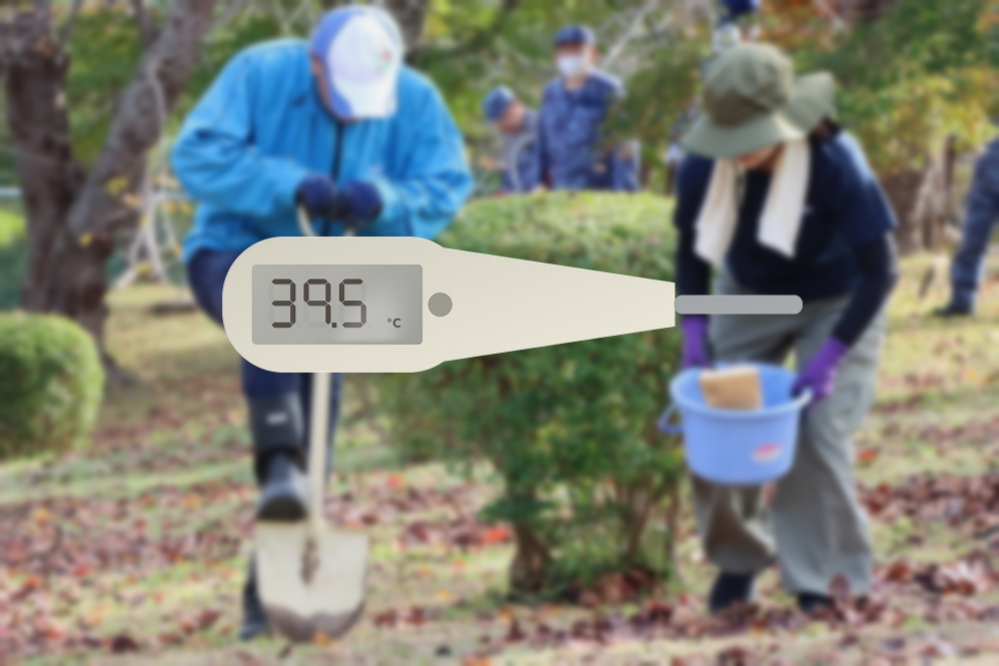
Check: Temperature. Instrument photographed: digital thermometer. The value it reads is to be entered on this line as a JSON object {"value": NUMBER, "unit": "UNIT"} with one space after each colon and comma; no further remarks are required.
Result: {"value": 39.5, "unit": "°C"}
